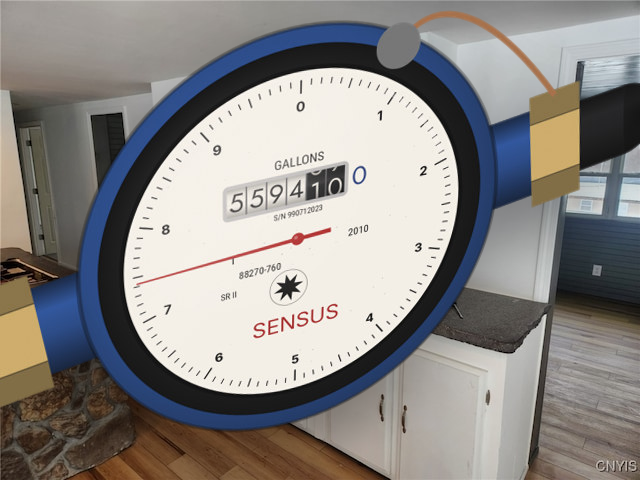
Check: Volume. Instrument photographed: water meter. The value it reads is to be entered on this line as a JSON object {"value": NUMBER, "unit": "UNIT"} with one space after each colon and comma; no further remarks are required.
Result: {"value": 5594097.4, "unit": "gal"}
